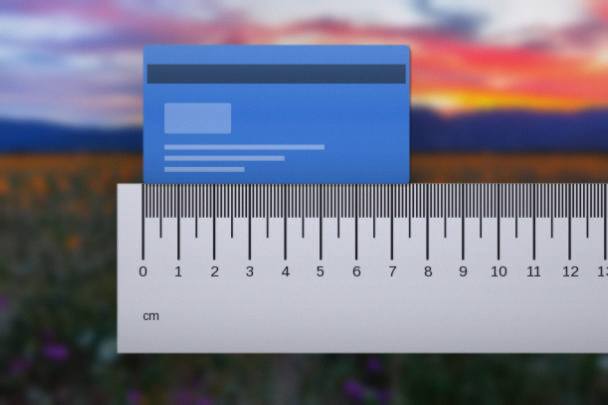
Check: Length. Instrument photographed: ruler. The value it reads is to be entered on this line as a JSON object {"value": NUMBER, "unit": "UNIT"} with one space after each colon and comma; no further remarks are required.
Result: {"value": 7.5, "unit": "cm"}
